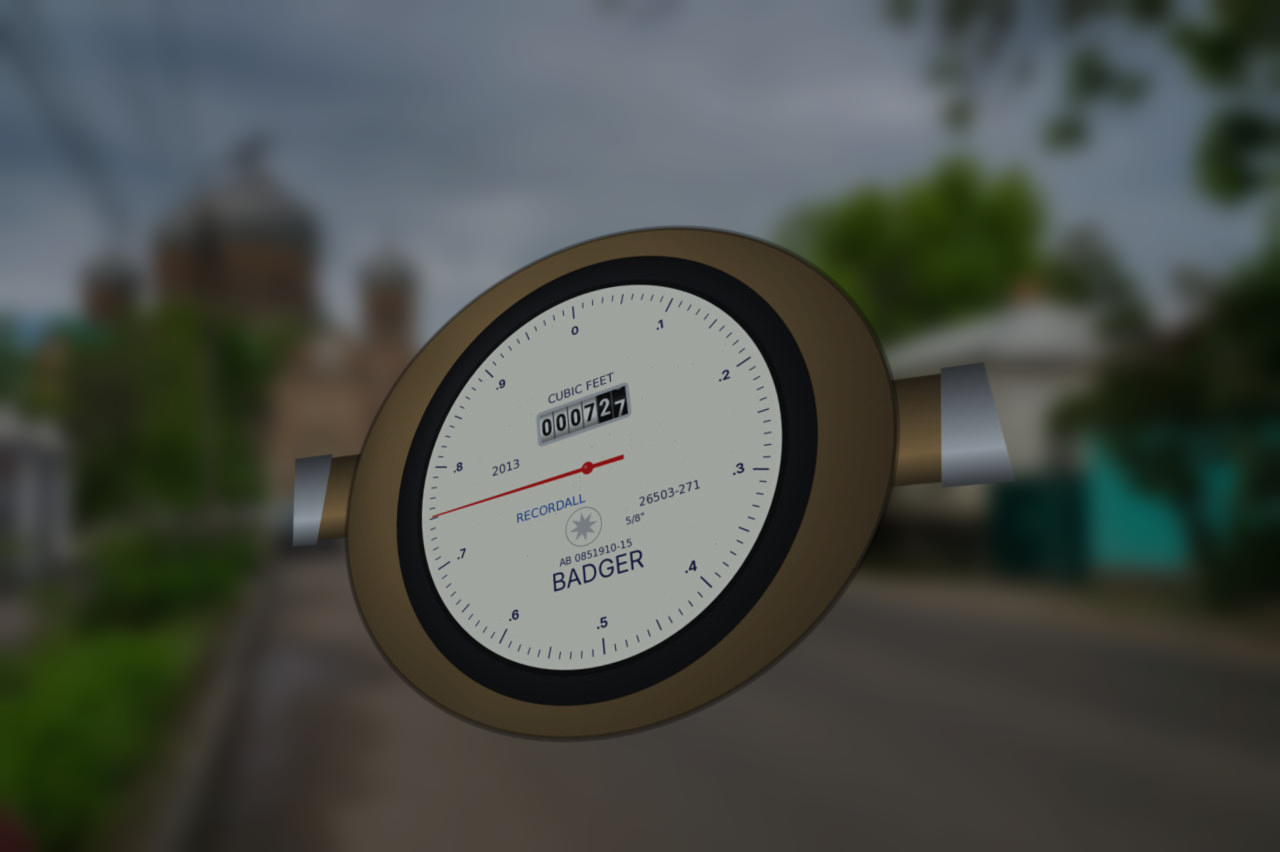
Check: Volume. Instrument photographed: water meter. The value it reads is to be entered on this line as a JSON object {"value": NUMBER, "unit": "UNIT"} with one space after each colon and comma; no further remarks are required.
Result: {"value": 726.75, "unit": "ft³"}
